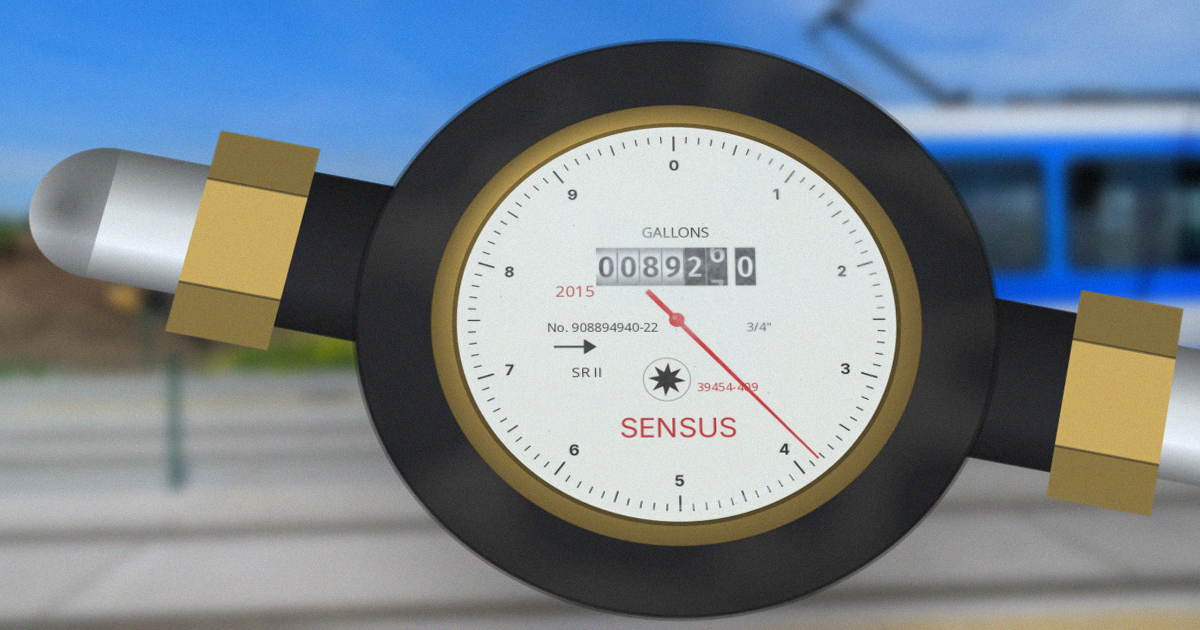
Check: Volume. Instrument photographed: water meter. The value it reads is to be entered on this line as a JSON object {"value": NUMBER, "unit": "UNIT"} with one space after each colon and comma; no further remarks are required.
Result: {"value": 89263.8, "unit": "gal"}
